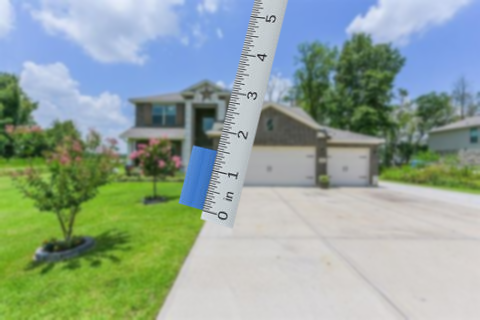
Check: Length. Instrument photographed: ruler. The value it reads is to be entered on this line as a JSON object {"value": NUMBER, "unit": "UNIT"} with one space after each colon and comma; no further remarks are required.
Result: {"value": 1.5, "unit": "in"}
